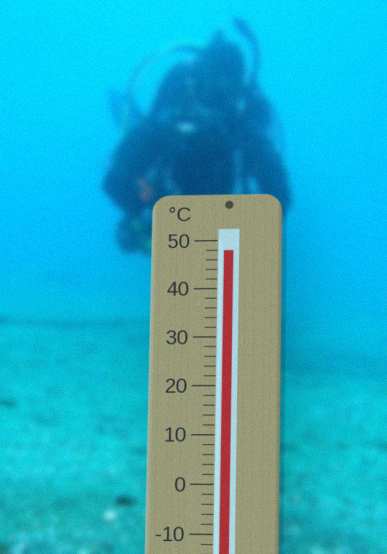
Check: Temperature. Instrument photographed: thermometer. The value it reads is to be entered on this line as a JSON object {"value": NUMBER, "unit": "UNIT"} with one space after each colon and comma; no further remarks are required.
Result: {"value": 48, "unit": "°C"}
